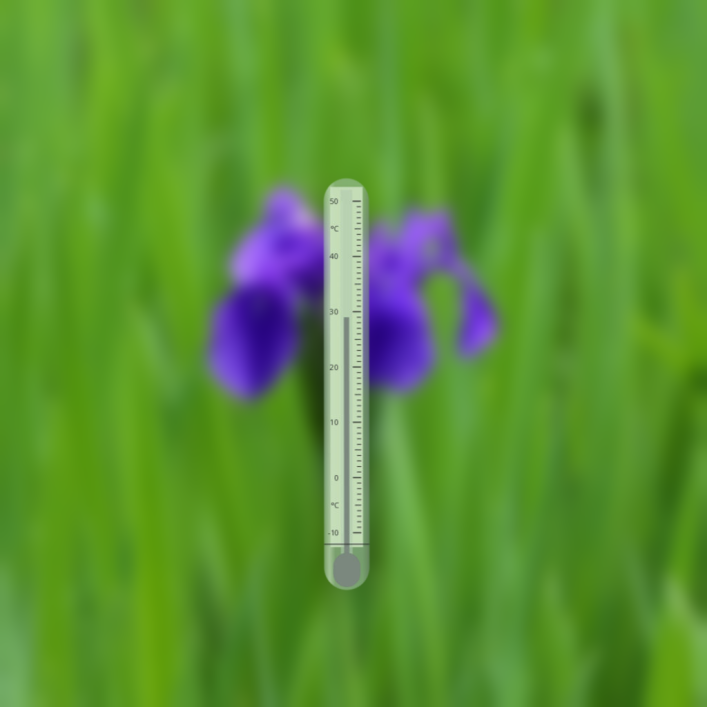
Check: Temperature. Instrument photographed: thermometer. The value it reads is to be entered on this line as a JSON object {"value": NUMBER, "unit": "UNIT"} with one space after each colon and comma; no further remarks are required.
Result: {"value": 29, "unit": "°C"}
